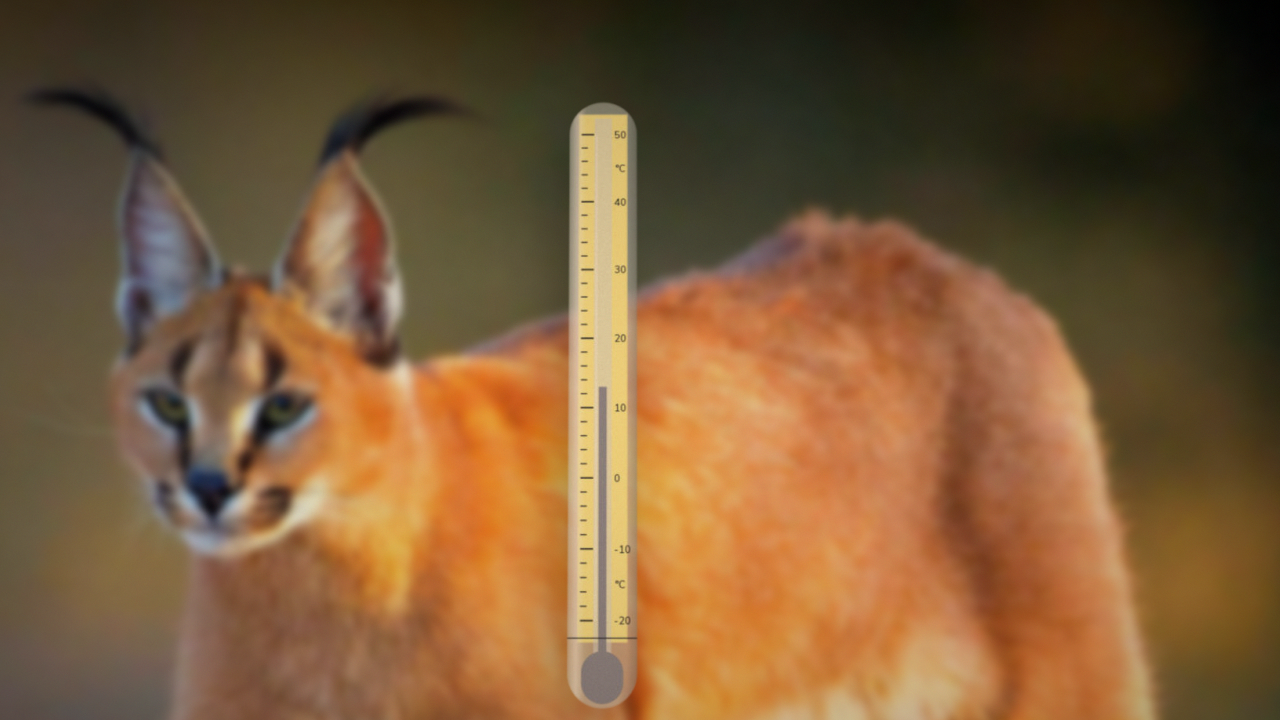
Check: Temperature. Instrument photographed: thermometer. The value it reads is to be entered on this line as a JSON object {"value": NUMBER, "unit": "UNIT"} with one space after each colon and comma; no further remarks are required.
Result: {"value": 13, "unit": "°C"}
